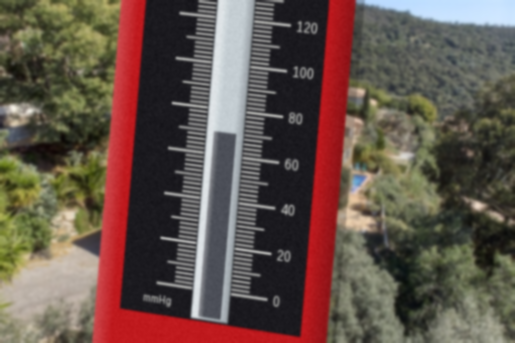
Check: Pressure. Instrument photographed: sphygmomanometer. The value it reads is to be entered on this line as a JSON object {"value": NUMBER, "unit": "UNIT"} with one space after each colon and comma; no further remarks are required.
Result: {"value": 70, "unit": "mmHg"}
